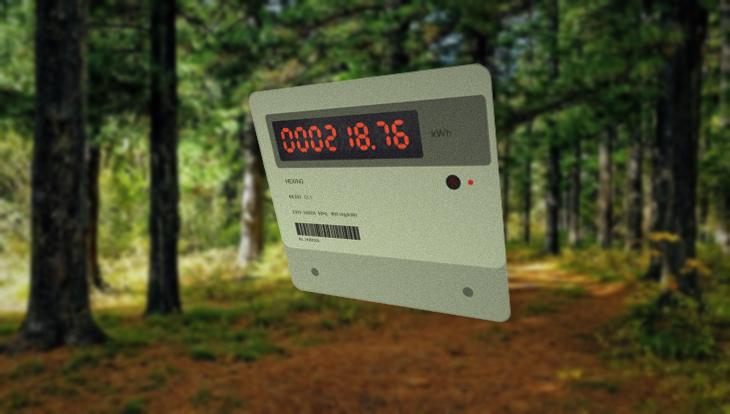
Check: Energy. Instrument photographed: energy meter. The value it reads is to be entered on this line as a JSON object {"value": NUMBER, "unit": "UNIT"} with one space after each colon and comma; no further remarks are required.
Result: {"value": 218.76, "unit": "kWh"}
